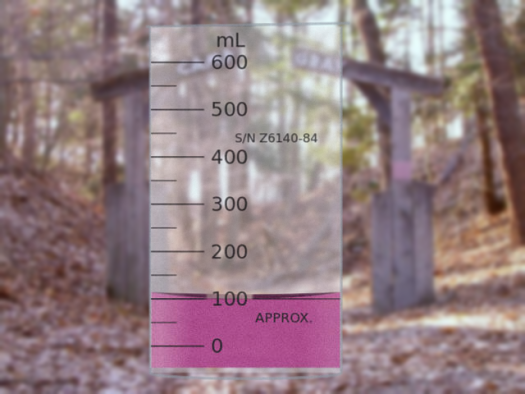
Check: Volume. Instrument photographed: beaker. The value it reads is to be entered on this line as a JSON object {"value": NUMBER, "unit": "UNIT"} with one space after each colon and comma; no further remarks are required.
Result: {"value": 100, "unit": "mL"}
